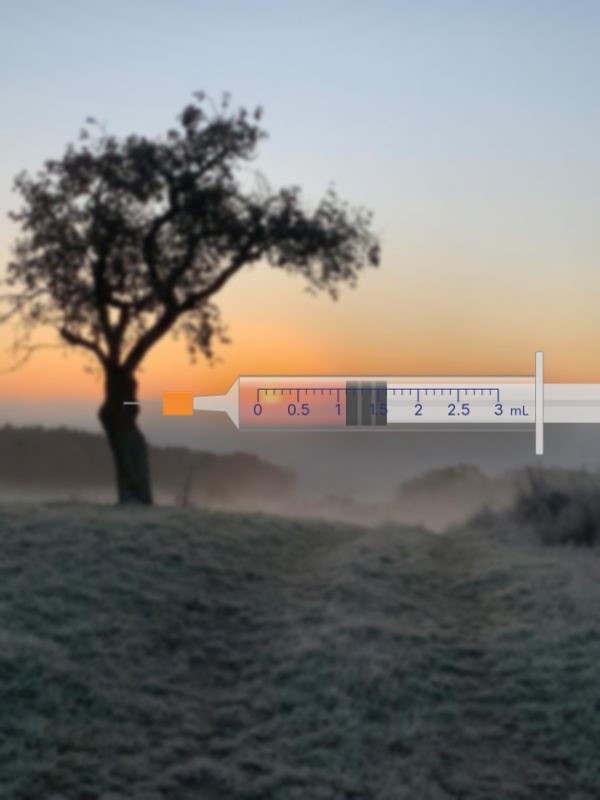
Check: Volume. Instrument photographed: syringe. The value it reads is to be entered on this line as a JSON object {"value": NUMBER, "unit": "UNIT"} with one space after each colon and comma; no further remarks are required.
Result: {"value": 1.1, "unit": "mL"}
